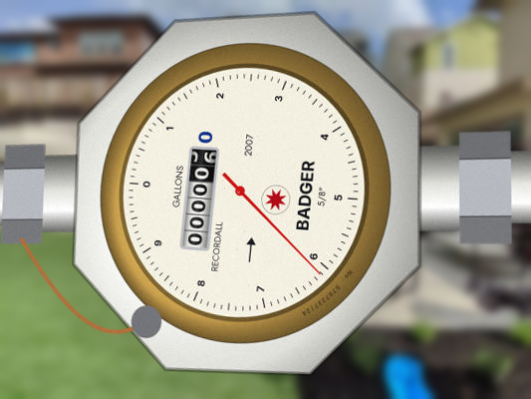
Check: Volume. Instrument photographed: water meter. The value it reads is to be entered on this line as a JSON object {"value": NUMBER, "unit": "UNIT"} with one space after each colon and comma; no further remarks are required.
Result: {"value": 56.1, "unit": "gal"}
